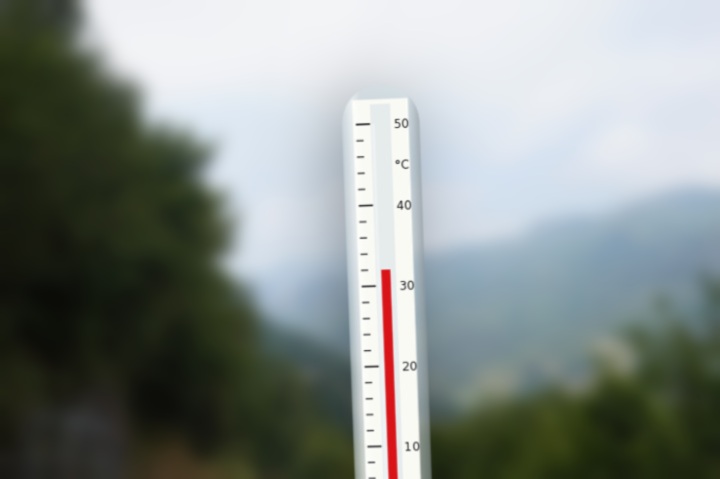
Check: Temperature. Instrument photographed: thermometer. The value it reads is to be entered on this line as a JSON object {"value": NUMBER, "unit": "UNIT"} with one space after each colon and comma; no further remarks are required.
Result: {"value": 32, "unit": "°C"}
